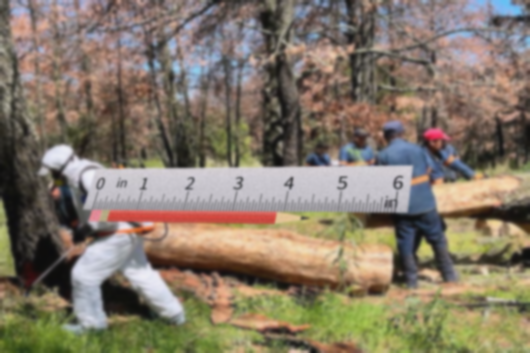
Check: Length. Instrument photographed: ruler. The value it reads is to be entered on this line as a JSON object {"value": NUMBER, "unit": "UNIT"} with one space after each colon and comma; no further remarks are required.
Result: {"value": 4.5, "unit": "in"}
